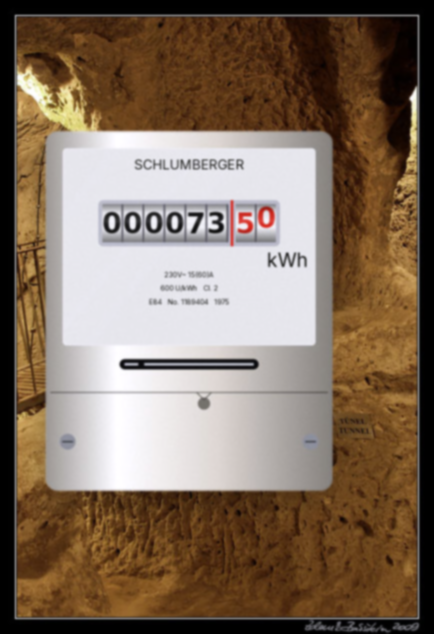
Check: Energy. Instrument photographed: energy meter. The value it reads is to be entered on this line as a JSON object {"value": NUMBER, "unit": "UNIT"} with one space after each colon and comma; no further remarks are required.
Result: {"value": 73.50, "unit": "kWh"}
